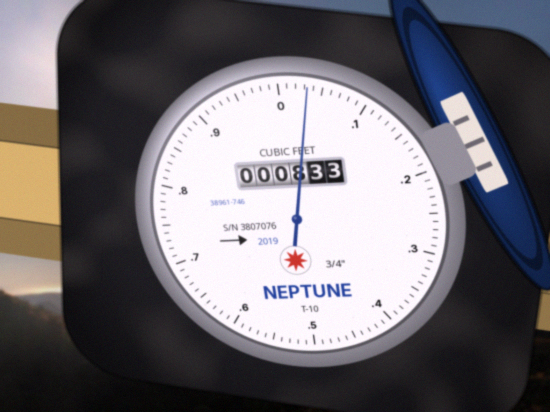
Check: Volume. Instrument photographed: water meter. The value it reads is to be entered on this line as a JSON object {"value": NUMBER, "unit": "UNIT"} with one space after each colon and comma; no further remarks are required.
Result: {"value": 833.03, "unit": "ft³"}
